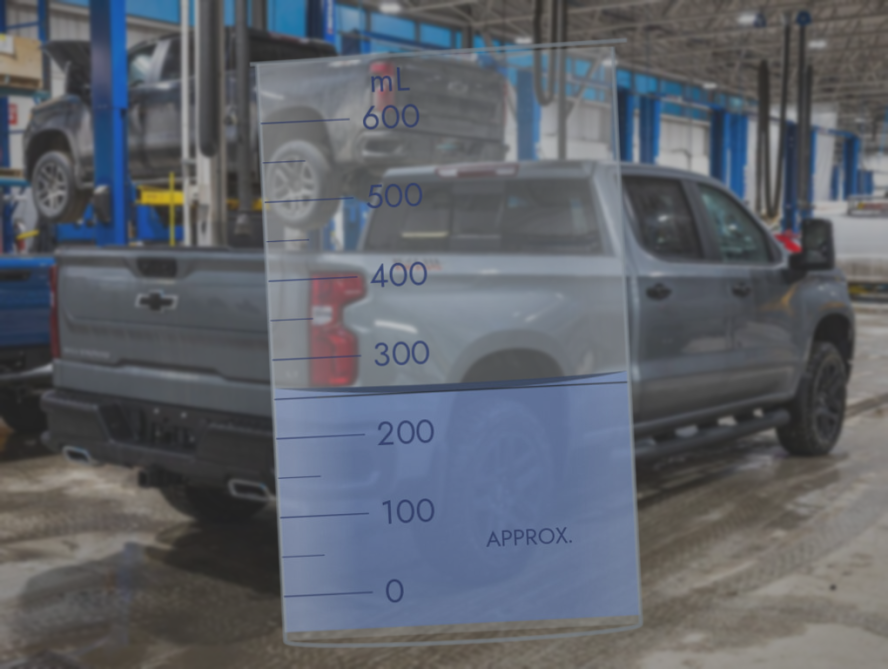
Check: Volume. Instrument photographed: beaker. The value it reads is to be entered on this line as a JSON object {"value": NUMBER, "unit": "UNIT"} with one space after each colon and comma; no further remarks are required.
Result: {"value": 250, "unit": "mL"}
